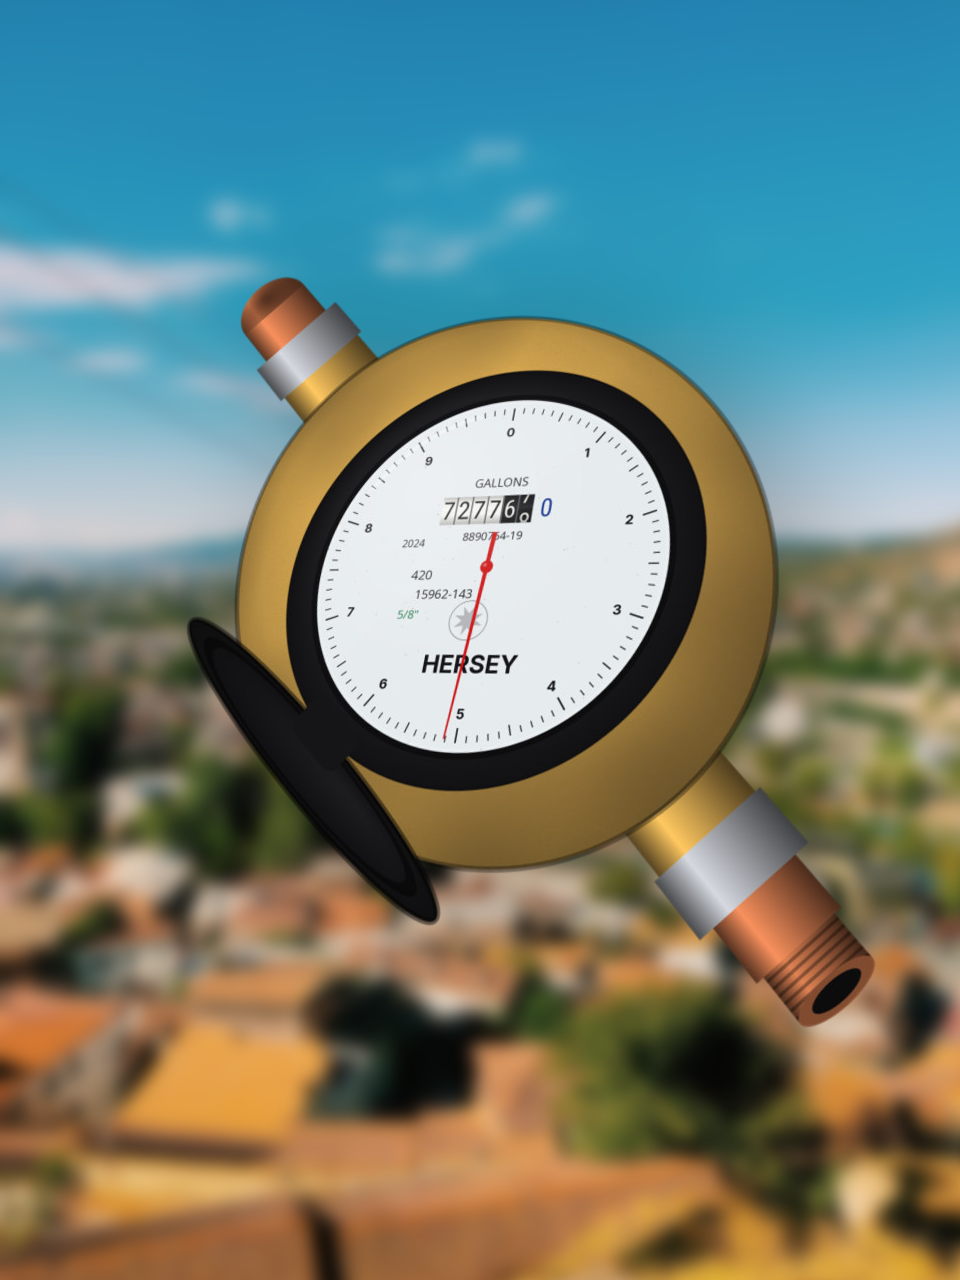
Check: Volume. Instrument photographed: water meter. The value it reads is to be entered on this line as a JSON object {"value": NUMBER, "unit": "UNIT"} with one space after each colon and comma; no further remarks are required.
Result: {"value": 7277675.1, "unit": "gal"}
